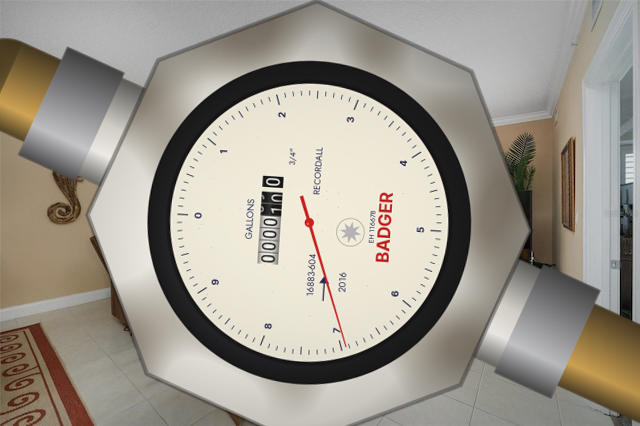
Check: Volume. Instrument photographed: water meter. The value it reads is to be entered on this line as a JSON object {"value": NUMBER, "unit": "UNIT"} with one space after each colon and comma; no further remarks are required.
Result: {"value": 96.9, "unit": "gal"}
